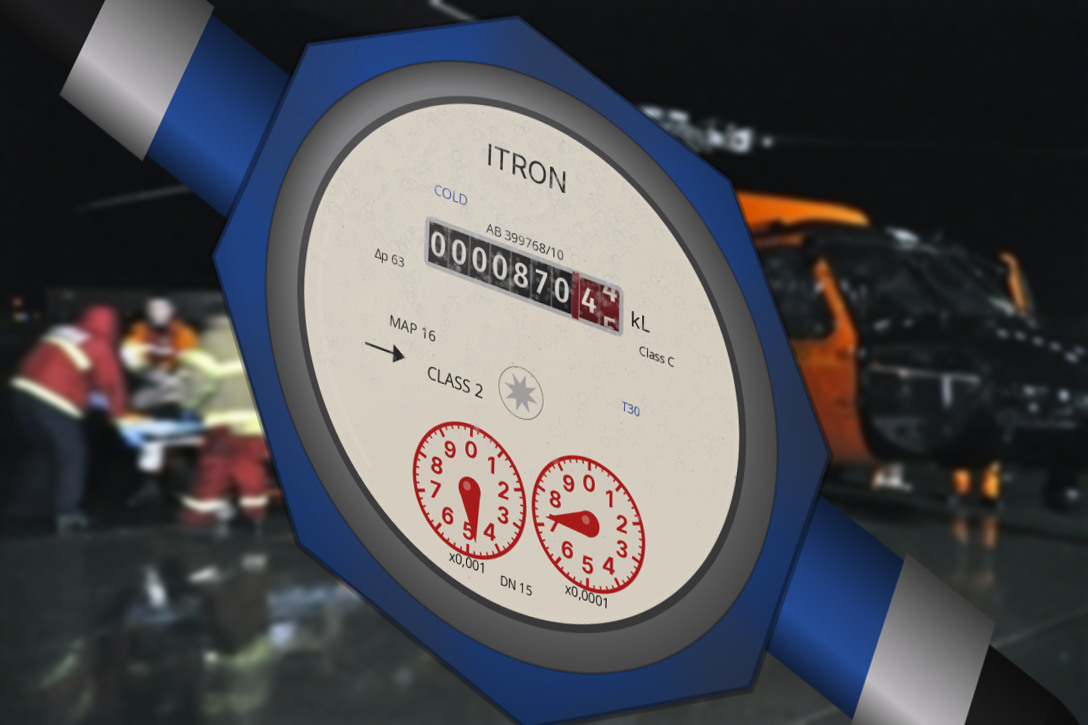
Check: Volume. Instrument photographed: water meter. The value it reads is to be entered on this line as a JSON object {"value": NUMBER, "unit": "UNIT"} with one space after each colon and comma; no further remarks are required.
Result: {"value": 870.4447, "unit": "kL"}
